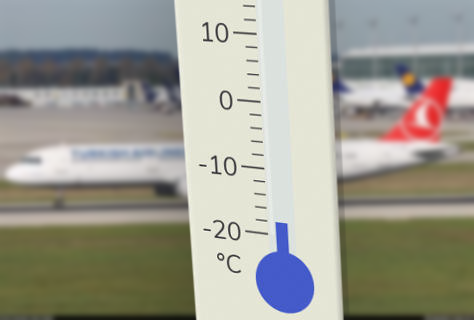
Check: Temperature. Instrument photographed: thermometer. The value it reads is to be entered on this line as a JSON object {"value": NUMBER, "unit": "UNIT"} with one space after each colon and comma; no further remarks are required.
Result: {"value": -18, "unit": "°C"}
